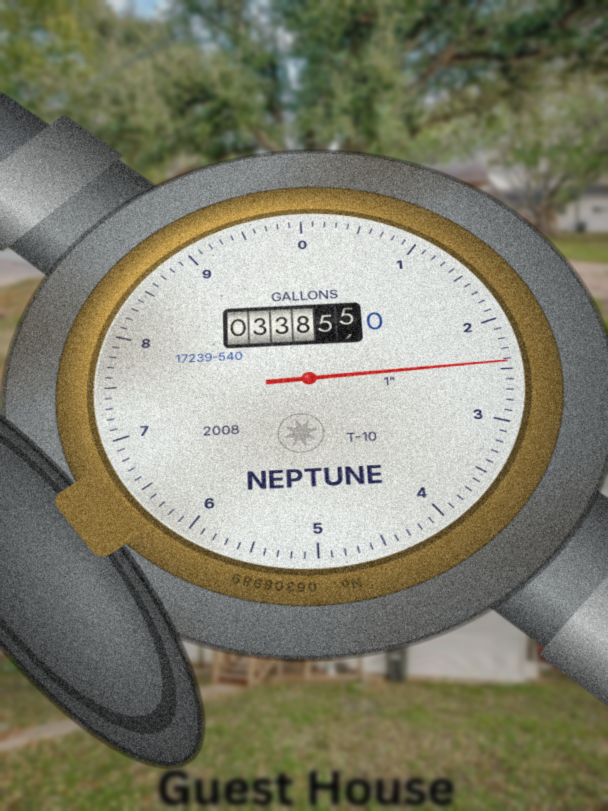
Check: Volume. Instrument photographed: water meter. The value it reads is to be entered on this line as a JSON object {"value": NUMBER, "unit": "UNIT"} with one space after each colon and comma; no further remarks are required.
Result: {"value": 338552.4, "unit": "gal"}
